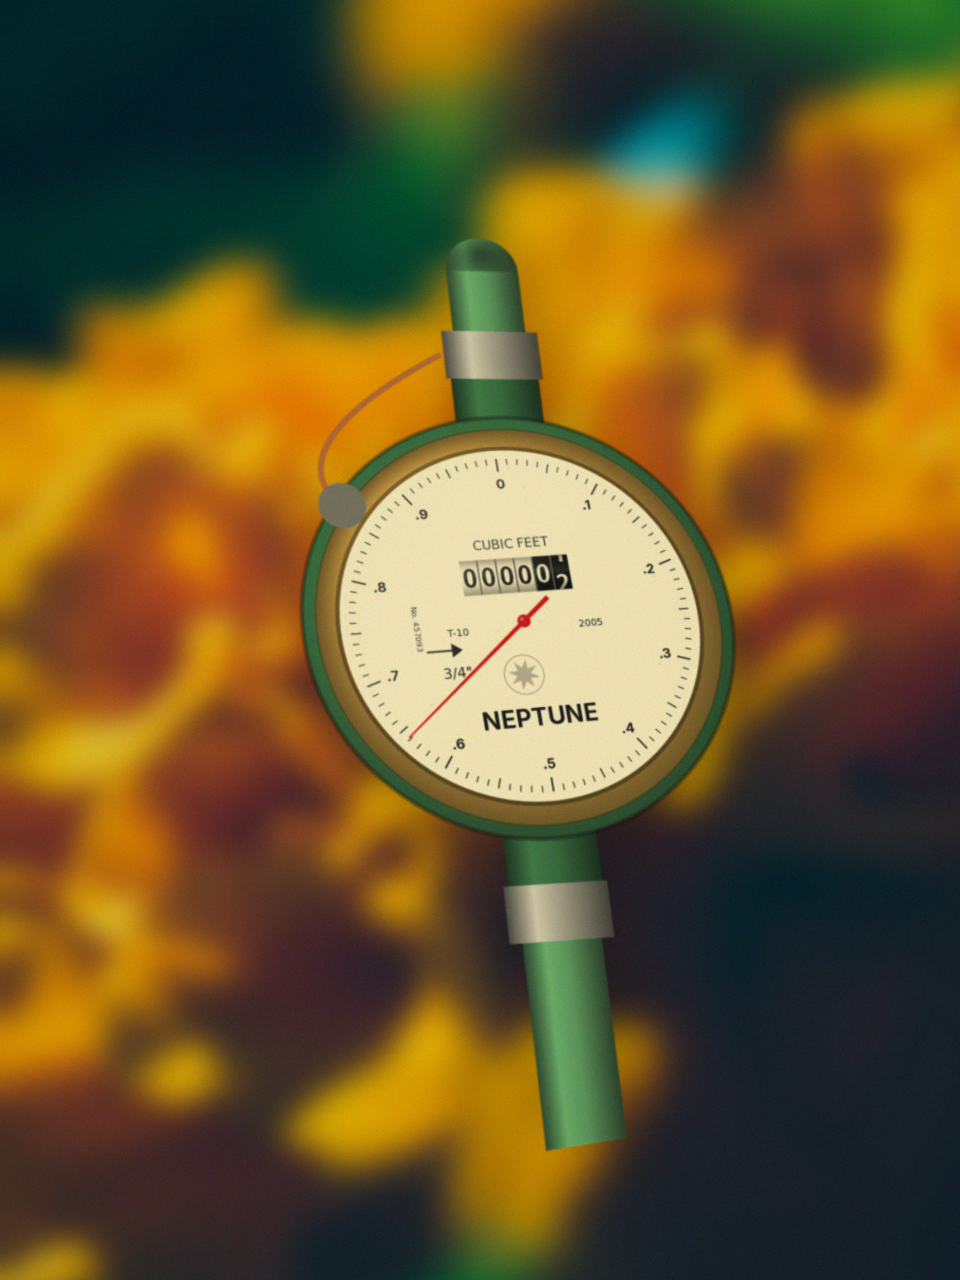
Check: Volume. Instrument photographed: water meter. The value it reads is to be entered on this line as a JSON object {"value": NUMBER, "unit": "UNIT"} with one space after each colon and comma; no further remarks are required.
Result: {"value": 1.64, "unit": "ft³"}
